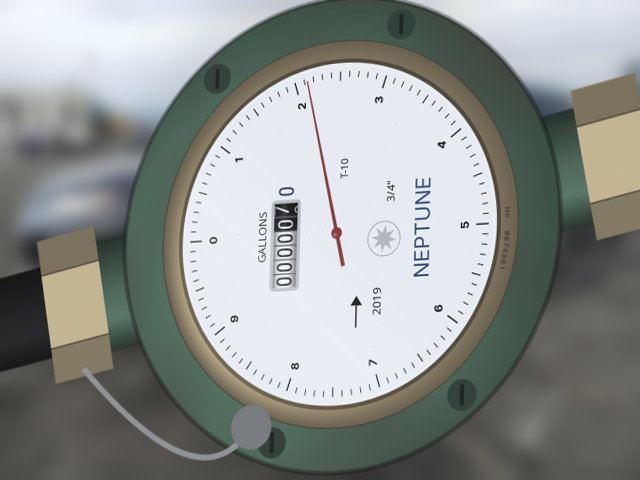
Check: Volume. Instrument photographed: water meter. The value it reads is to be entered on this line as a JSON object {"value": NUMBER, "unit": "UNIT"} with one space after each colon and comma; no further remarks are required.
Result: {"value": 72.1, "unit": "gal"}
